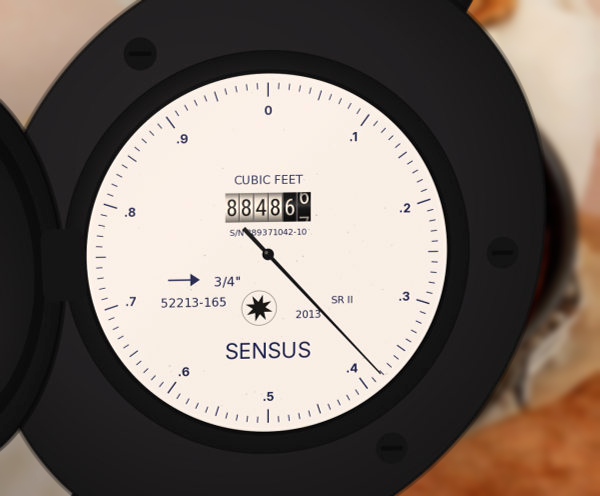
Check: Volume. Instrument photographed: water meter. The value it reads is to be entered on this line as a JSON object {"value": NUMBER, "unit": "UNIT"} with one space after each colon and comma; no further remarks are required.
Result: {"value": 884866.38, "unit": "ft³"}
